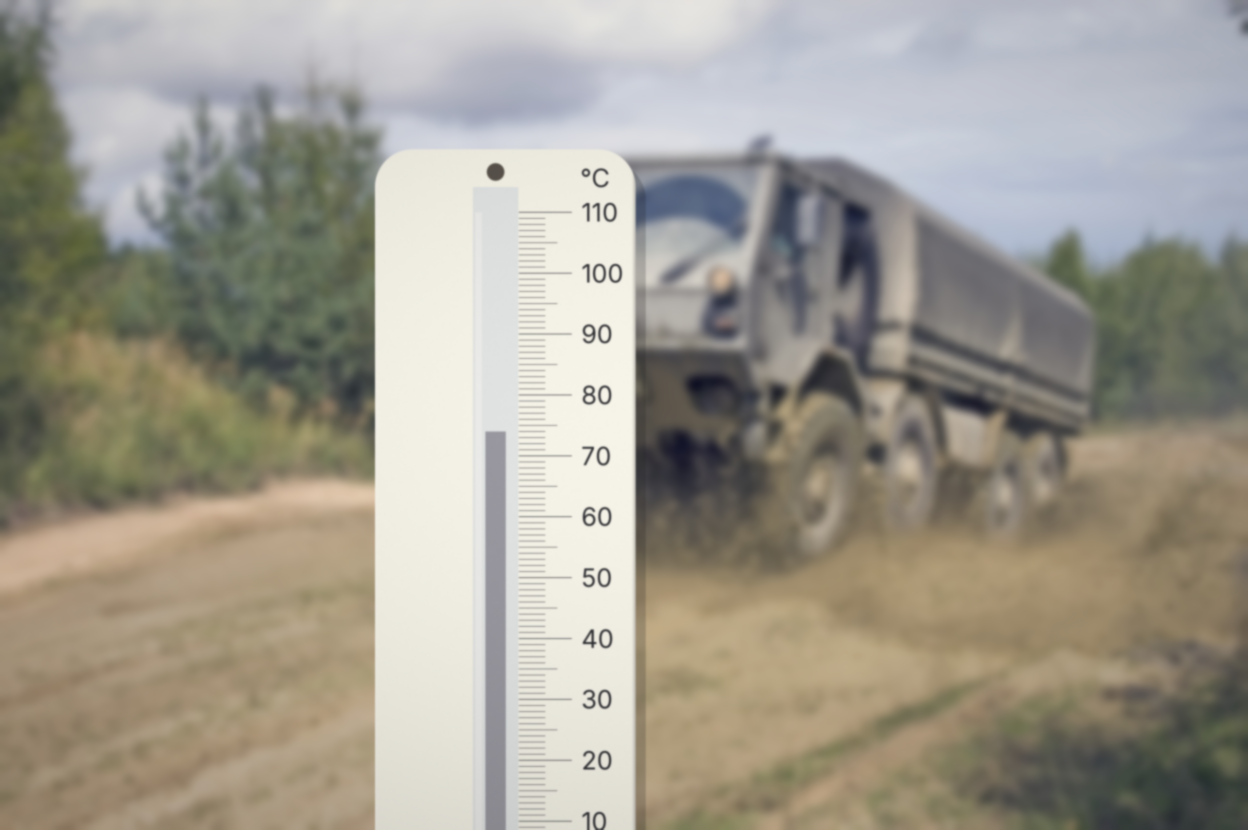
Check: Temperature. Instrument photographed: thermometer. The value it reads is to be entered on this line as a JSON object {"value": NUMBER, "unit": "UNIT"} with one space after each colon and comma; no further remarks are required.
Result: {"value": 74, "unit": "°C"}
